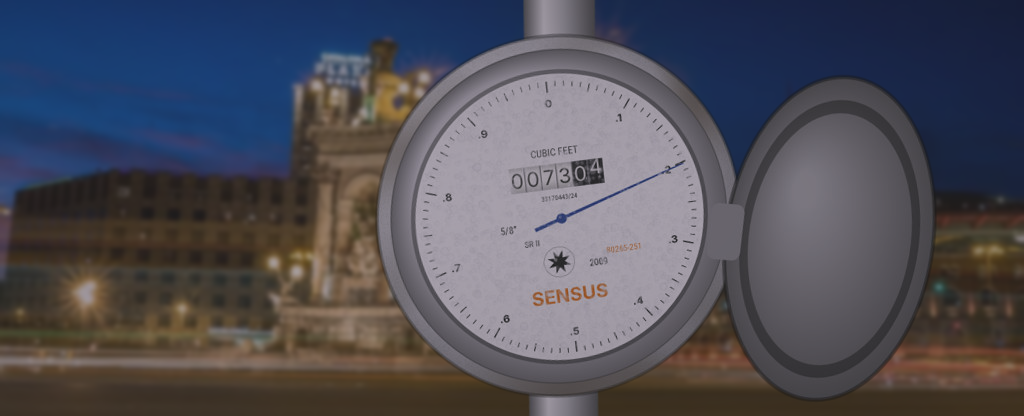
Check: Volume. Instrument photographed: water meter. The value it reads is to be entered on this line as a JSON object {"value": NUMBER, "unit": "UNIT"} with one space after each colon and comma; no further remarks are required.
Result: {"value": 7304.20, "unit": "ft³"}
